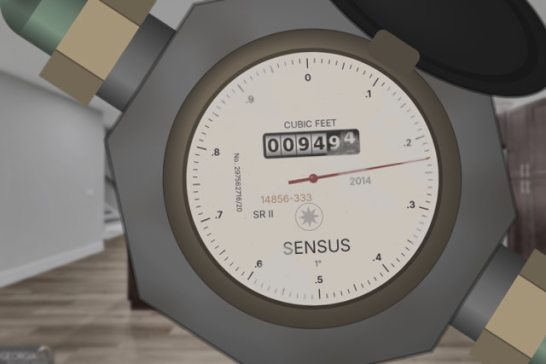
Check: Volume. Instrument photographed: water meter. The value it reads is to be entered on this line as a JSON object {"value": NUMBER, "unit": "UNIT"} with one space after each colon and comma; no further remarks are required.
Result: {"value": 9494.23, "unit": "ft³"}
